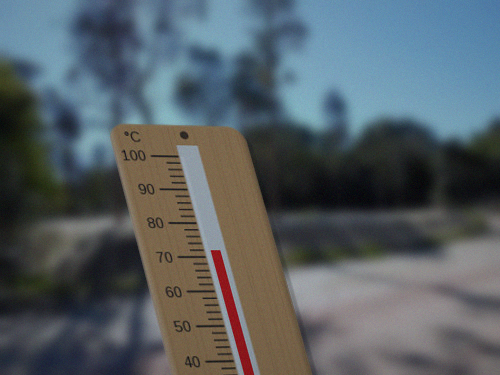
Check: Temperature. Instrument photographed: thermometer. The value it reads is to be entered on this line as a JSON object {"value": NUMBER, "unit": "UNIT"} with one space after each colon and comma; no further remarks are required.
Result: {"value": 72, "unit": "°C"}
